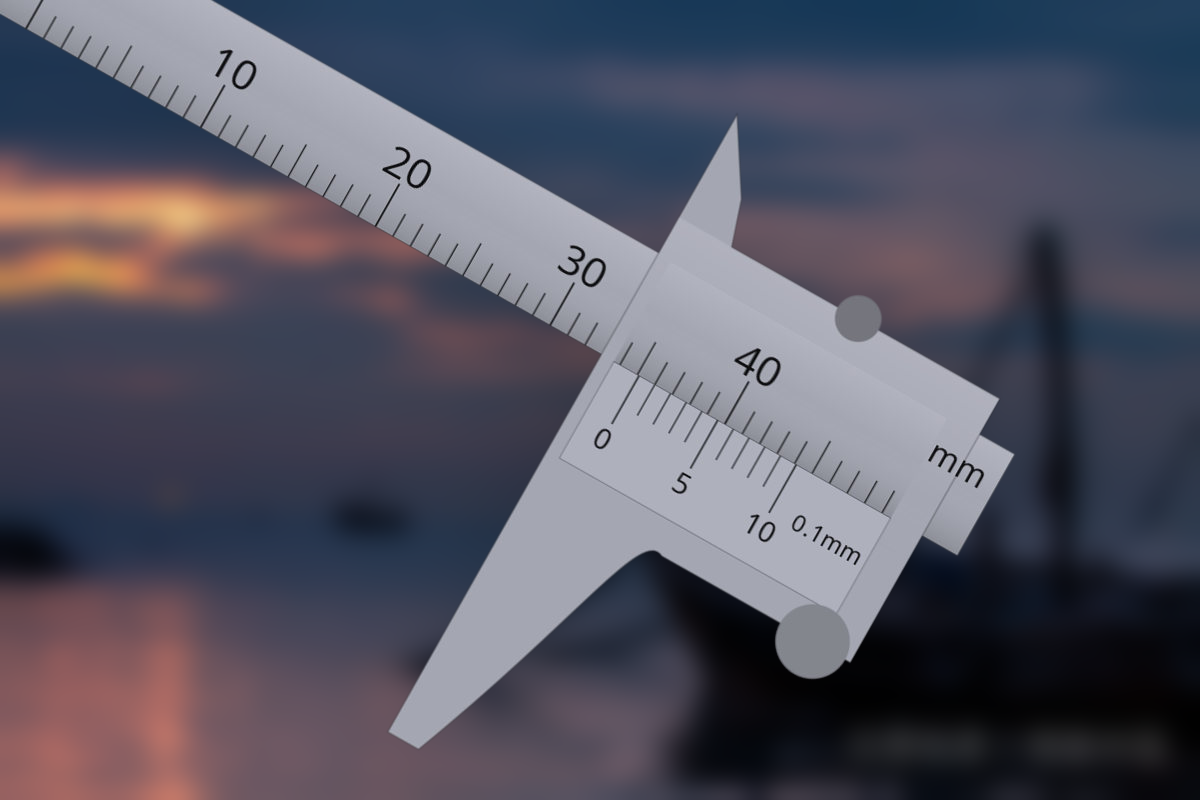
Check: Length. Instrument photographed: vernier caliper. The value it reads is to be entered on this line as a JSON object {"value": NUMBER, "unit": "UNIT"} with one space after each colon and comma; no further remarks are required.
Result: {"value": 35.1, "unit": "mm"}
